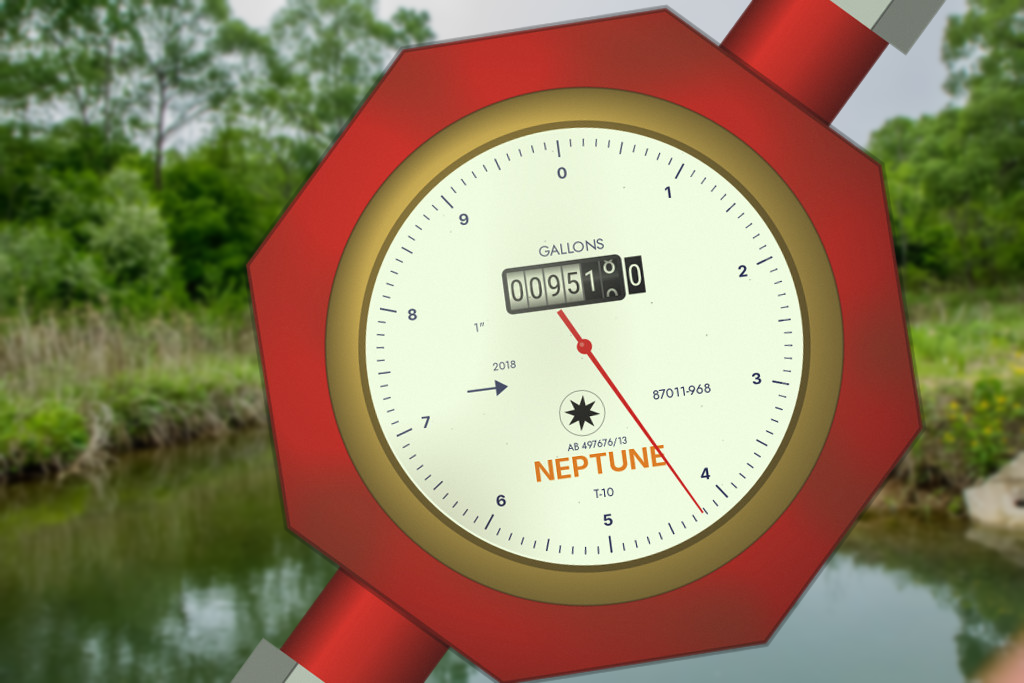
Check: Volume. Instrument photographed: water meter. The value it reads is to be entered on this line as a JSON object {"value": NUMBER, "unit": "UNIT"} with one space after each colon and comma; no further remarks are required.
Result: {"value": 95184.2, "unit": "gal"}
